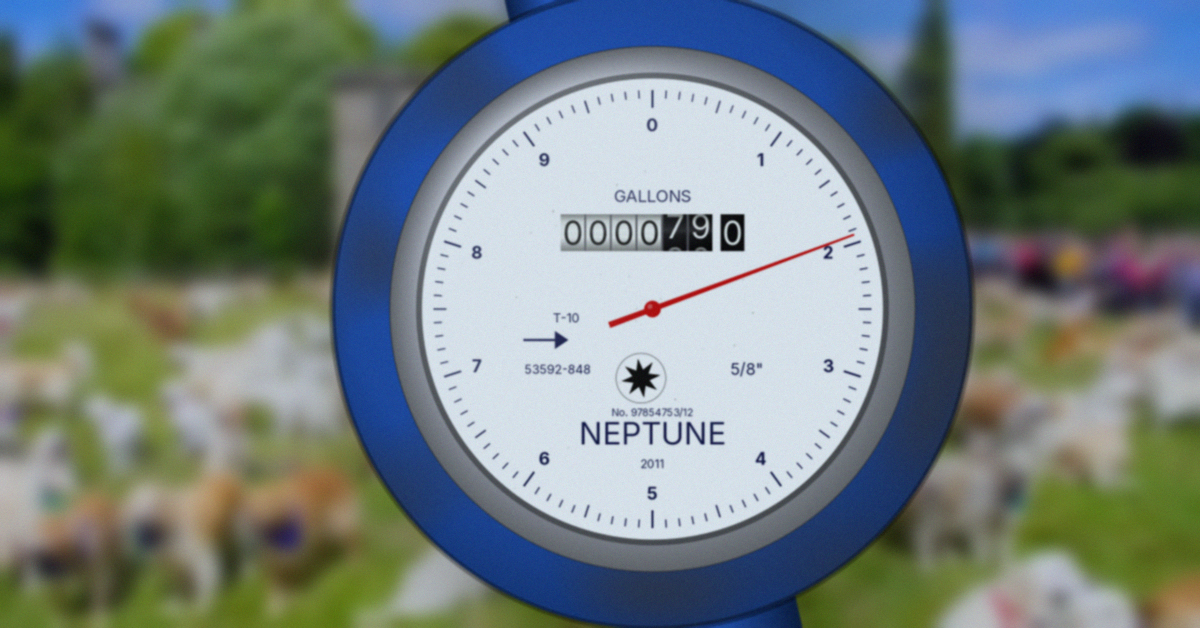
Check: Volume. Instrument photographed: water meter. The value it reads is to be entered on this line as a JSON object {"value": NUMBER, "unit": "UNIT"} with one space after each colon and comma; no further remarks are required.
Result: {"value": 791.9, "unit": "gal"}
